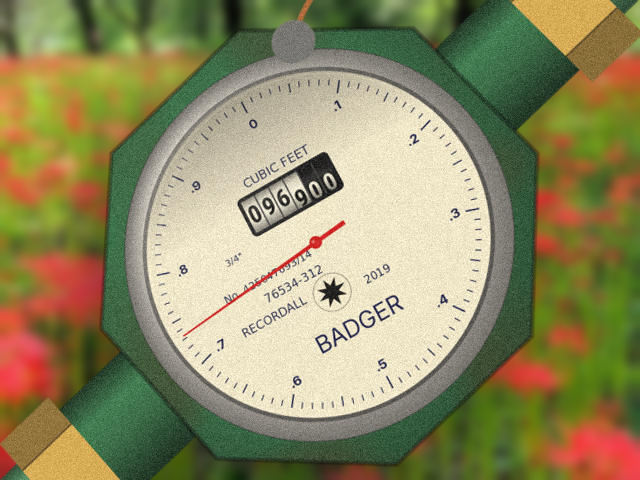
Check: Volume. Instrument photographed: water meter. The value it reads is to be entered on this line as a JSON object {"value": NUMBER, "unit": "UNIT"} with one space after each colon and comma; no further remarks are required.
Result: {"value": 96899.73, "unit": "ft³"}
